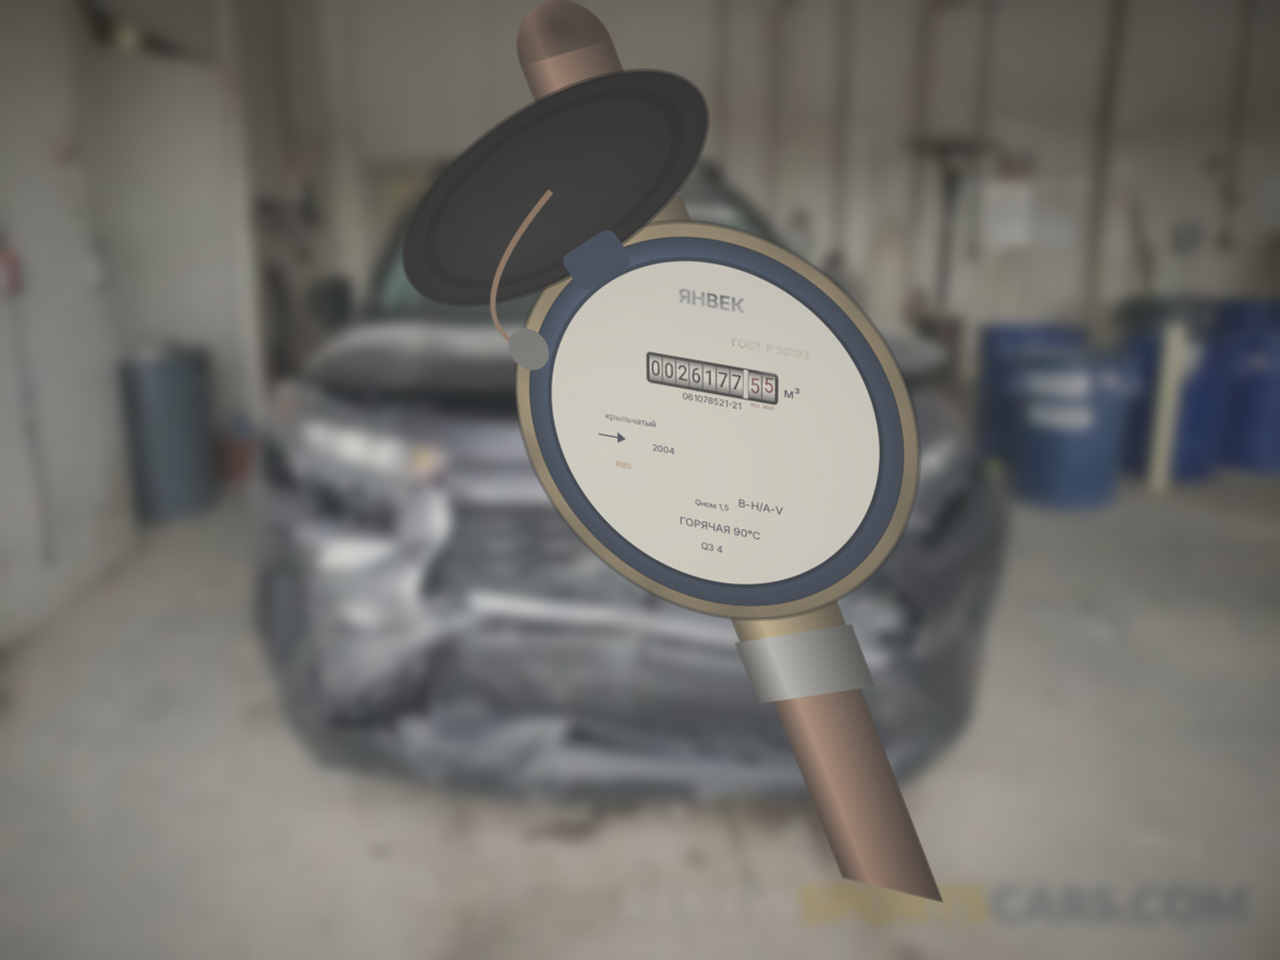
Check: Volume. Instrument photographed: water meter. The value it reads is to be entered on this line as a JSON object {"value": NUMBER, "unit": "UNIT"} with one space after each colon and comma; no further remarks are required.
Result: {"value": 26177.55, "unit": "m³"}
